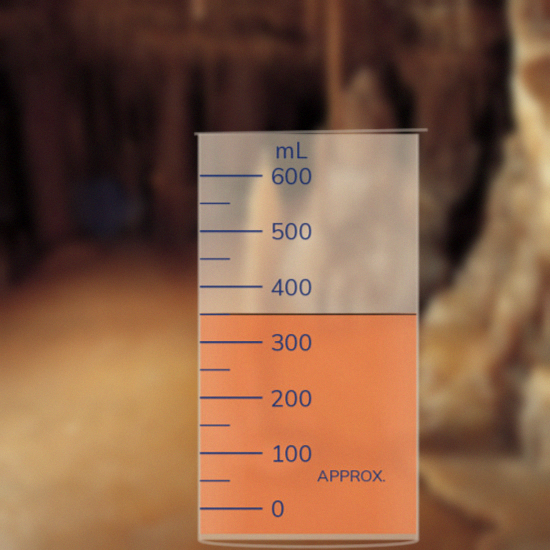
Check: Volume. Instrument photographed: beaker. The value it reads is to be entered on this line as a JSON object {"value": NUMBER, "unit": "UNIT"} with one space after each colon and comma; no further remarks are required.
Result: {"value": 350, "unit": "mL"}
